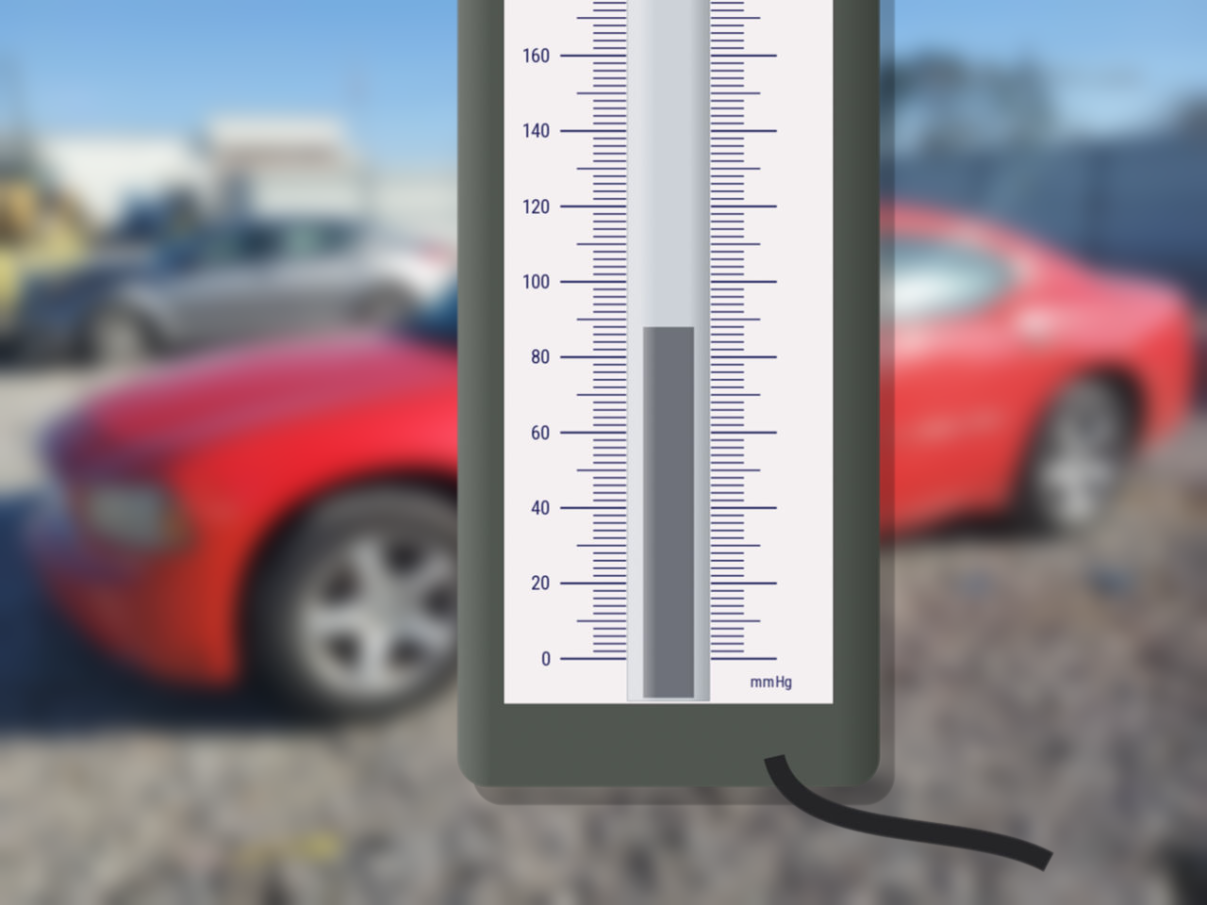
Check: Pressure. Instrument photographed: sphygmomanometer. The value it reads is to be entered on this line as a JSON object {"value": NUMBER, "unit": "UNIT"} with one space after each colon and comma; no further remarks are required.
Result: {"value": 88, "unit": "mmHg"}
